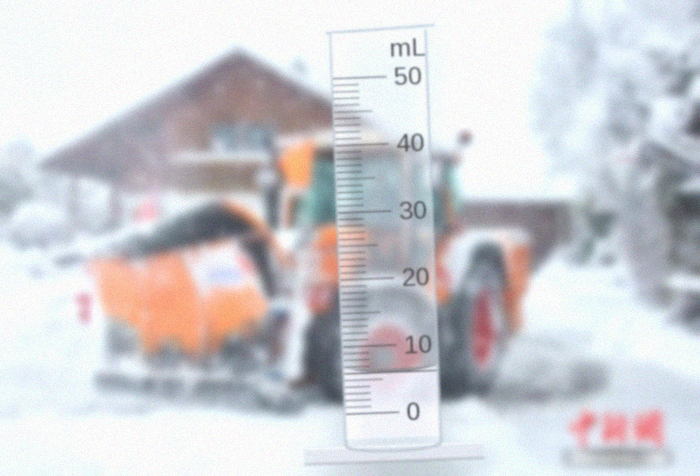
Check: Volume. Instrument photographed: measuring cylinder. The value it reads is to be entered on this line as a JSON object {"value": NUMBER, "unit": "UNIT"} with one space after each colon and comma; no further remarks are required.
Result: {"value": 6, "unit": "mL"}
